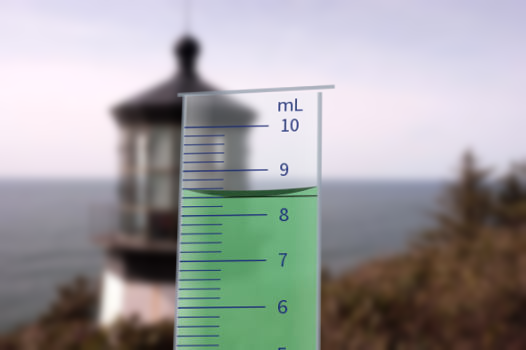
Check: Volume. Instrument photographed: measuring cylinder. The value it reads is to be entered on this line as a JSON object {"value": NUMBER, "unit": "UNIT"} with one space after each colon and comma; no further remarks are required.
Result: {"value": 8.4, "unit": "mL"}
